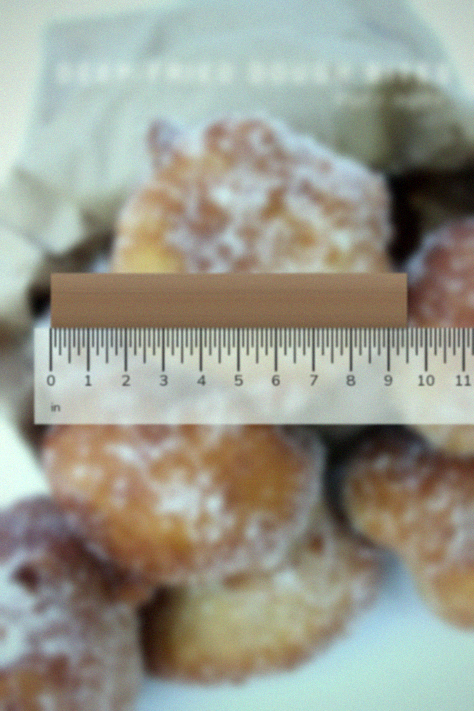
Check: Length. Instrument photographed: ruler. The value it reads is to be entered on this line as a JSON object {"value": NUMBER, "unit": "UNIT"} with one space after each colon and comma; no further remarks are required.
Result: {"value": 9.5, "unit": "in"}
